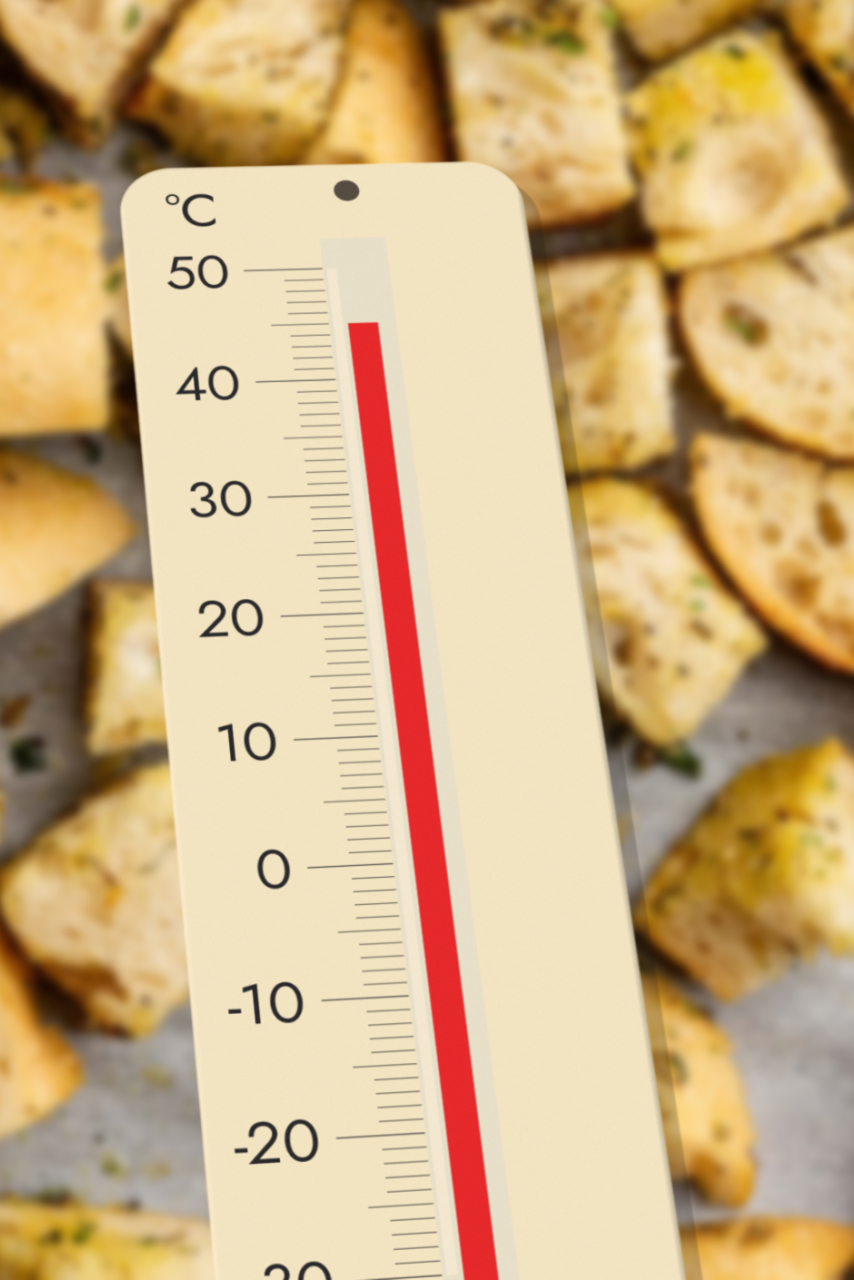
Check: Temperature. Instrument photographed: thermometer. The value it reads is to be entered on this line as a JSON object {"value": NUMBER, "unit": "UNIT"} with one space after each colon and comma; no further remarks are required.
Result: {"value": 45, "unit": "°C"}
